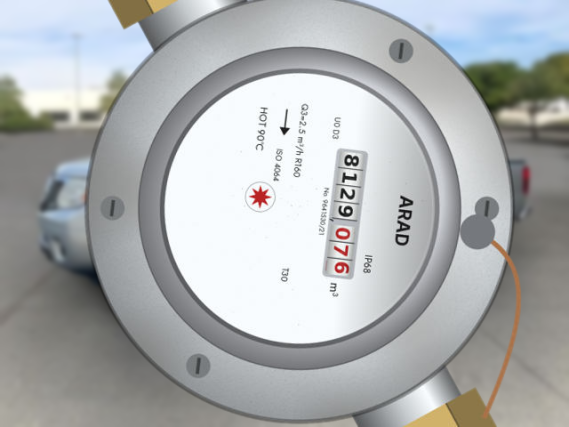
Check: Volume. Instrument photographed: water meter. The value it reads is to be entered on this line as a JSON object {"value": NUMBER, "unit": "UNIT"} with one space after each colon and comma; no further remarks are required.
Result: {"value": 8129.076, "unit": "m³"}
